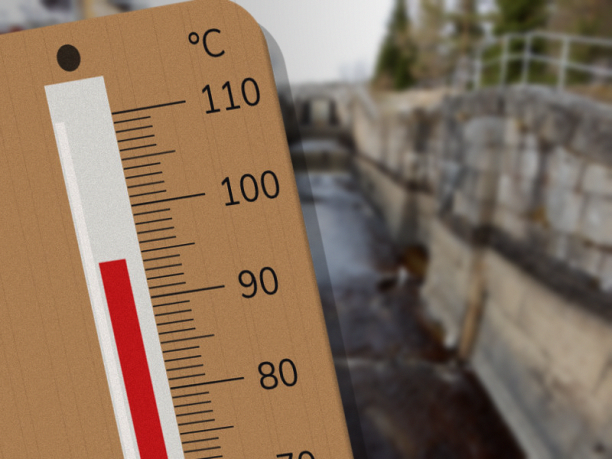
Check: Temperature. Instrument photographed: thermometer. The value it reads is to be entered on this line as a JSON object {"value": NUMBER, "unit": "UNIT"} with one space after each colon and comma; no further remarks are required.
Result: {"value": 94.5, "unit": "°C"}
